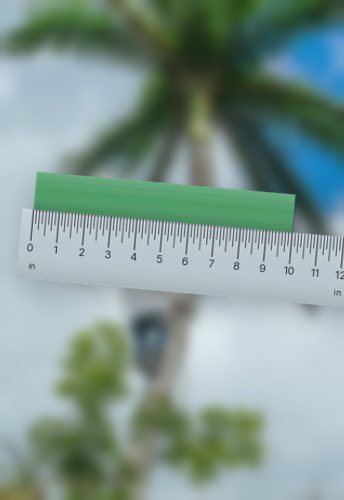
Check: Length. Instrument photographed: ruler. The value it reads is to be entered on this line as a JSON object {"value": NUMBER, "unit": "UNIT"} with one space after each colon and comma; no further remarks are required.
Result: {"value": 10, "unit": "in"}
